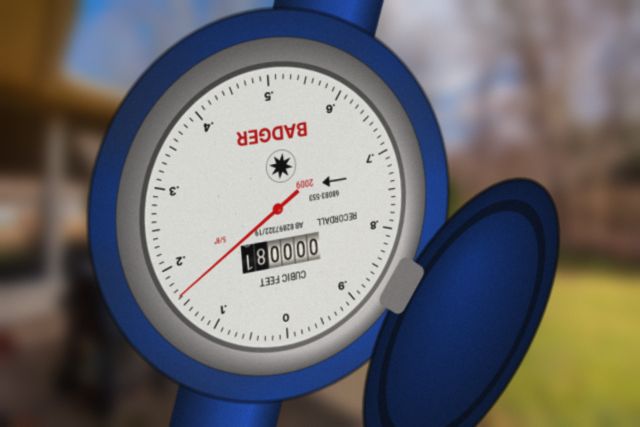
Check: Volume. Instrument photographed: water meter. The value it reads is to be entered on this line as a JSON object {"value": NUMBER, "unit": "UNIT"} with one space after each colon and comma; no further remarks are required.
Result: {"value": 81.16, "unit": "ft³"}
